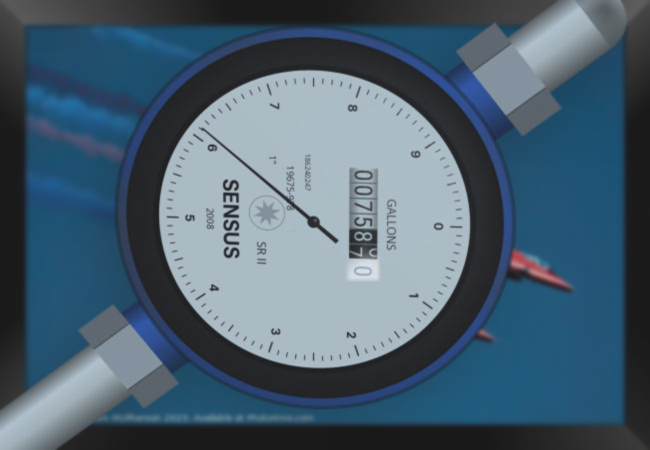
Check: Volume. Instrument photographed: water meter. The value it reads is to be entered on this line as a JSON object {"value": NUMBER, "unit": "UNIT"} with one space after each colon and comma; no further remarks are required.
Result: {"value": 75866.1, "unit": "gal"}
